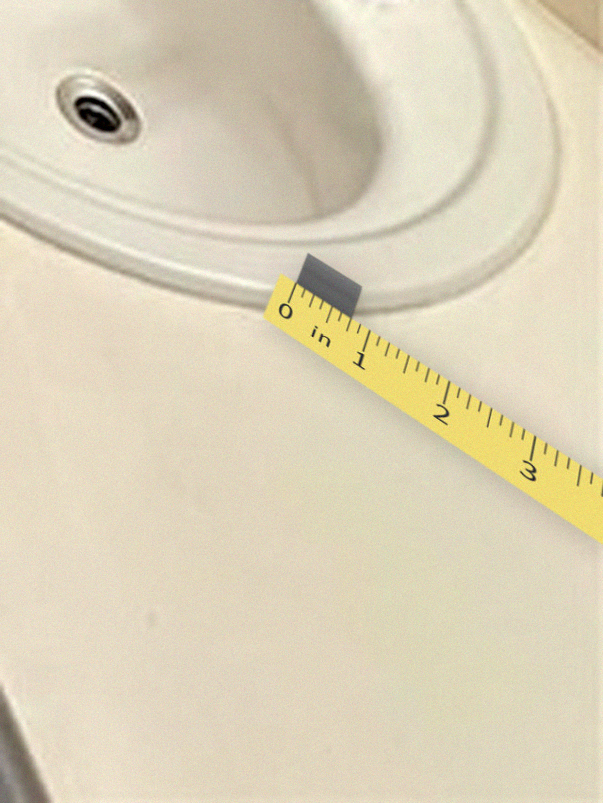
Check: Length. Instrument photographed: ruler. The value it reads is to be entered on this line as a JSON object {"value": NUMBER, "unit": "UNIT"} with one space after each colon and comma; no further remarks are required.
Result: {"value": 0.75, "unit": "in"}
